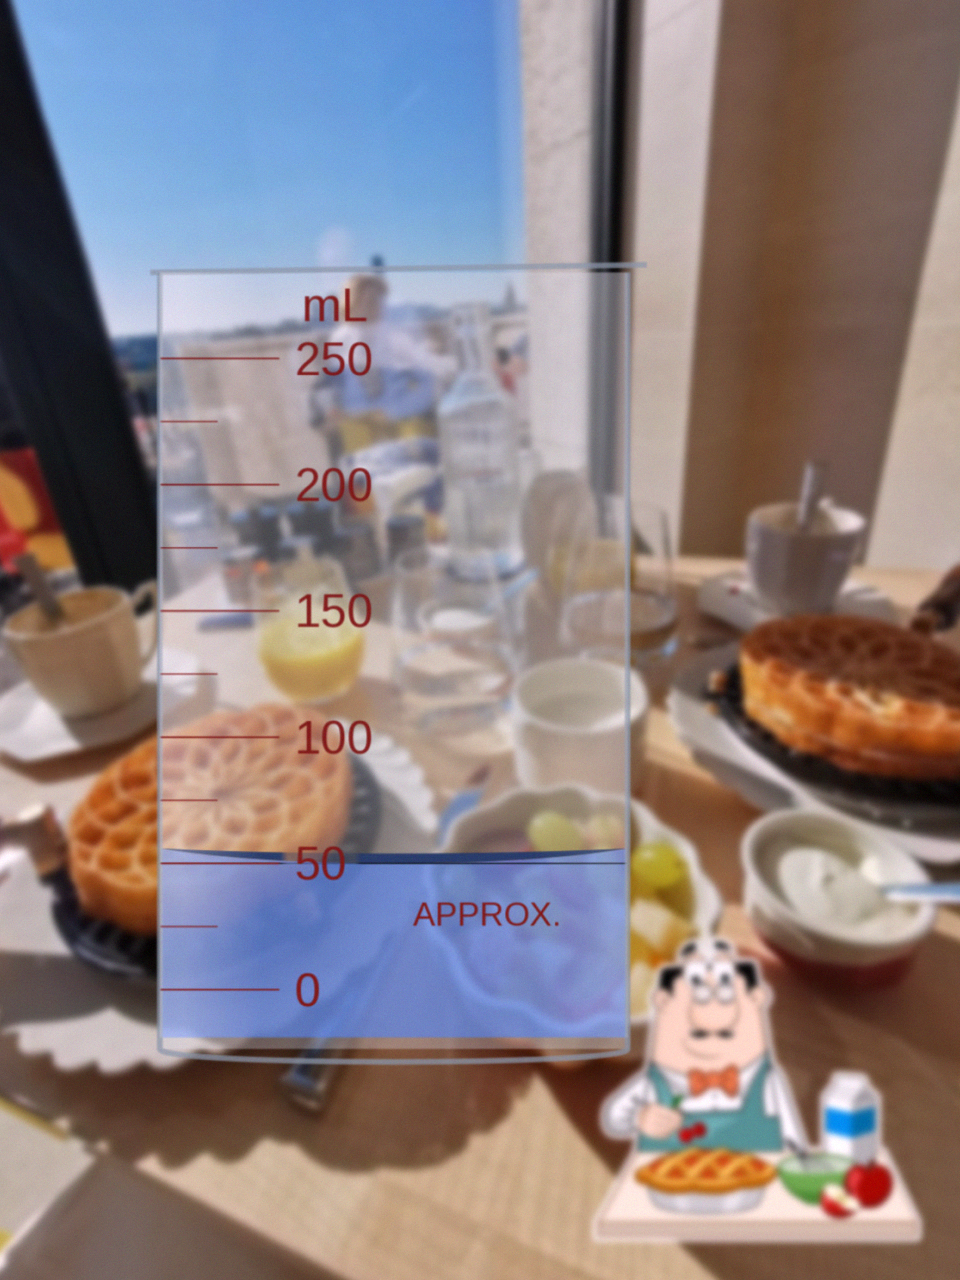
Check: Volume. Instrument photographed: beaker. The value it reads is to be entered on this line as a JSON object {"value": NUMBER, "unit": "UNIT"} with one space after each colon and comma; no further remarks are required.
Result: {"value": 50, "unit": "mL"}
